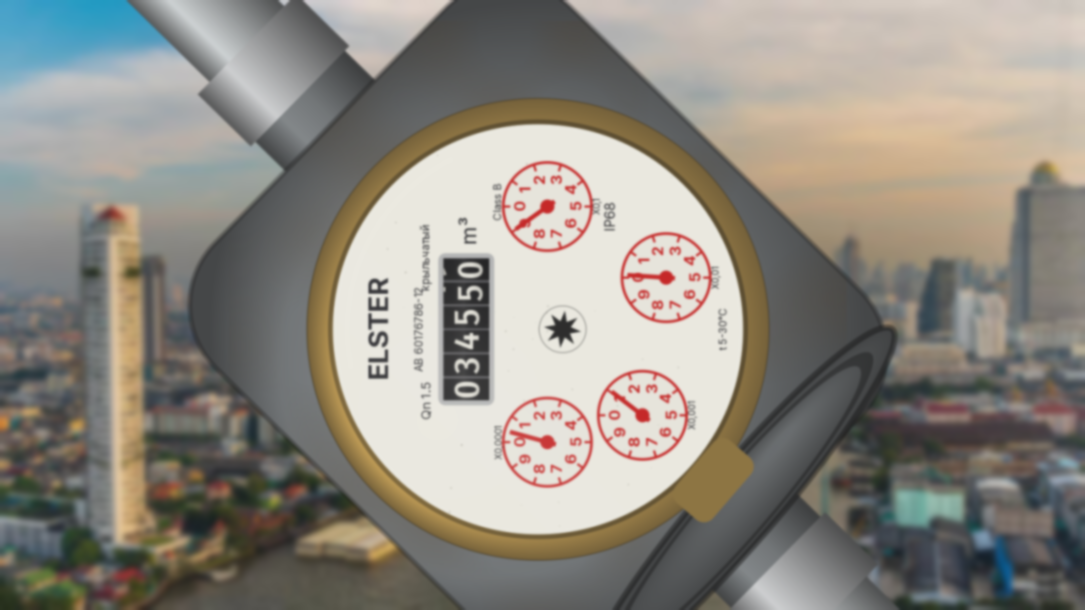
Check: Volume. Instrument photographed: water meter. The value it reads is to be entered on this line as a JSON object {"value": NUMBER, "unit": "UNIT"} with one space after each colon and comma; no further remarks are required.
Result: {"value": 34549.9010, "unit": "m³"}
